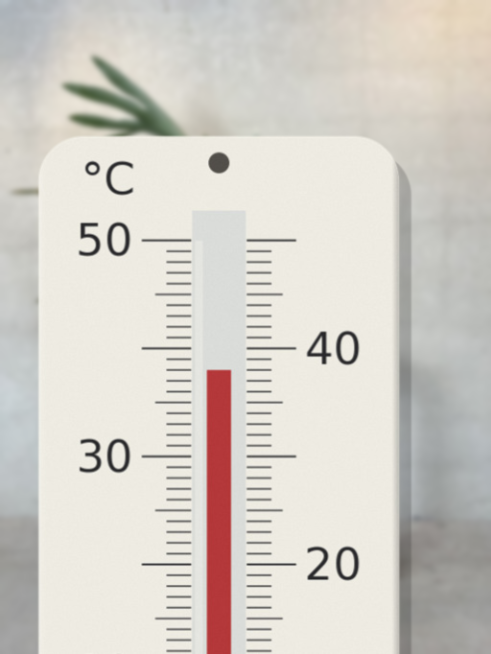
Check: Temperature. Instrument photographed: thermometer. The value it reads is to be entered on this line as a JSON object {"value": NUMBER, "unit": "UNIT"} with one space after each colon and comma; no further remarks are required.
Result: {"value": 38, "unit": "°C"}
